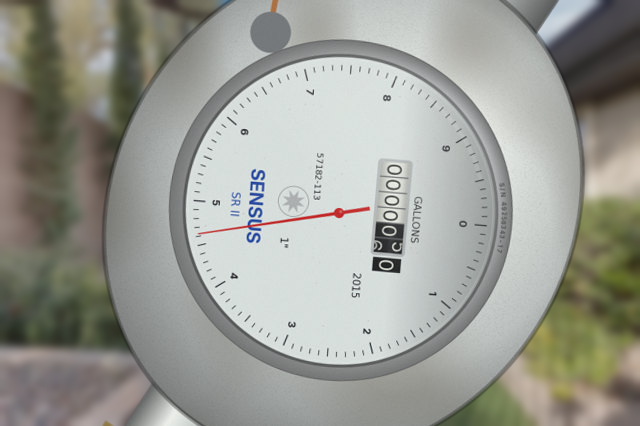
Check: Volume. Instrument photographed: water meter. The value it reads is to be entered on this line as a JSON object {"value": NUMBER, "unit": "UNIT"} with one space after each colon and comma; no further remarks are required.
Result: {"value": 54.6, "unit": "gal"}
